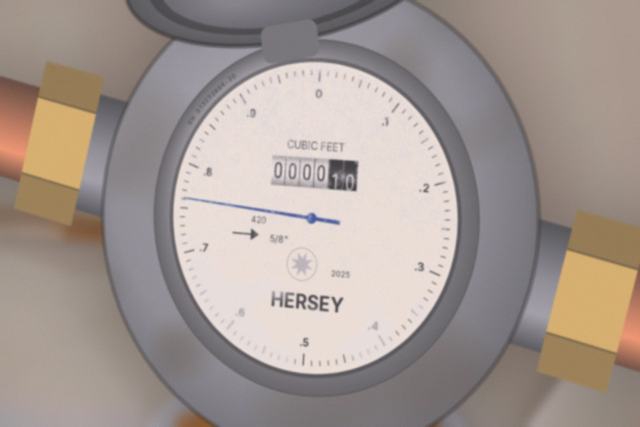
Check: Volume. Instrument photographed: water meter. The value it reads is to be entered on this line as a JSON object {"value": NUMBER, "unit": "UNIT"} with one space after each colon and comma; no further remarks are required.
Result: {"value": 9.76, "unit": "ft³"}
